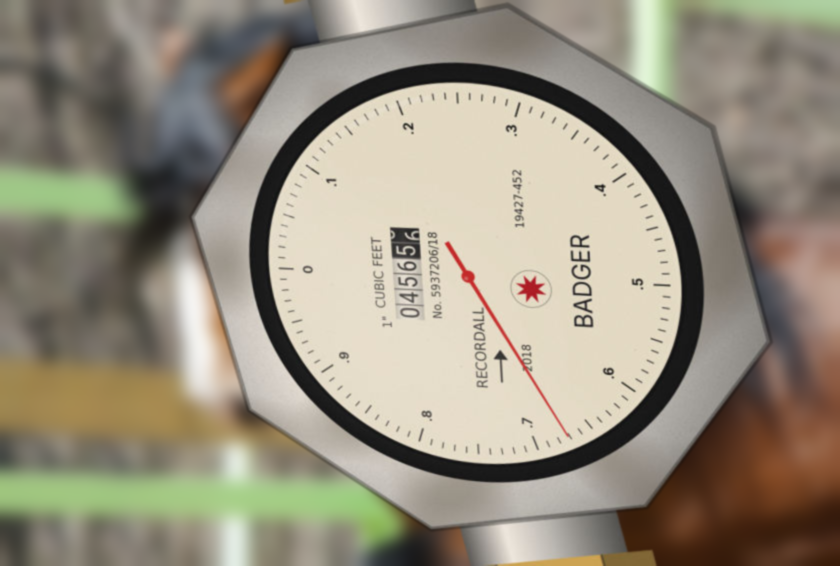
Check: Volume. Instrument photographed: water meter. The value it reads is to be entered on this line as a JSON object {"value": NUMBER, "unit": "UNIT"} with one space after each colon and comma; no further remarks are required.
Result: {"value": 45655.67, "unit": "ft³"}
